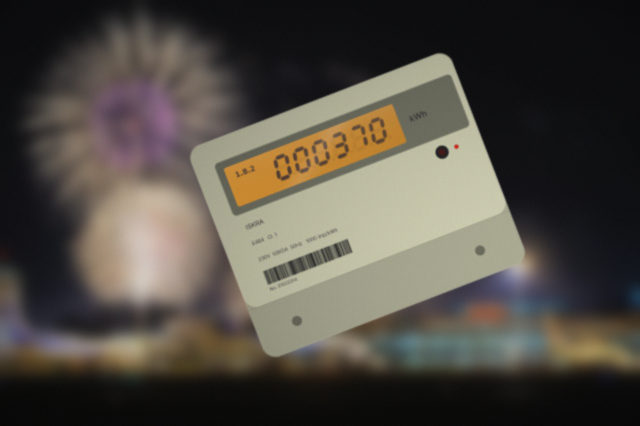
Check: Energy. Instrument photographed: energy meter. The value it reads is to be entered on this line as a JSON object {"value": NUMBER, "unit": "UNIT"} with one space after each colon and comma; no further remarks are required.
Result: {"value": 370, "unit": "kWh"}
